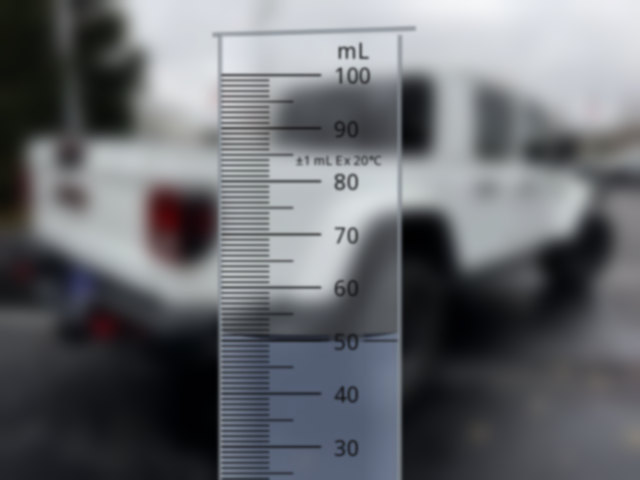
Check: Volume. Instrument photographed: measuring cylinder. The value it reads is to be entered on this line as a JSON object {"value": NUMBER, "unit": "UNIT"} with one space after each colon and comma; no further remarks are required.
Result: {"value": 50, "unit": "mL"}
